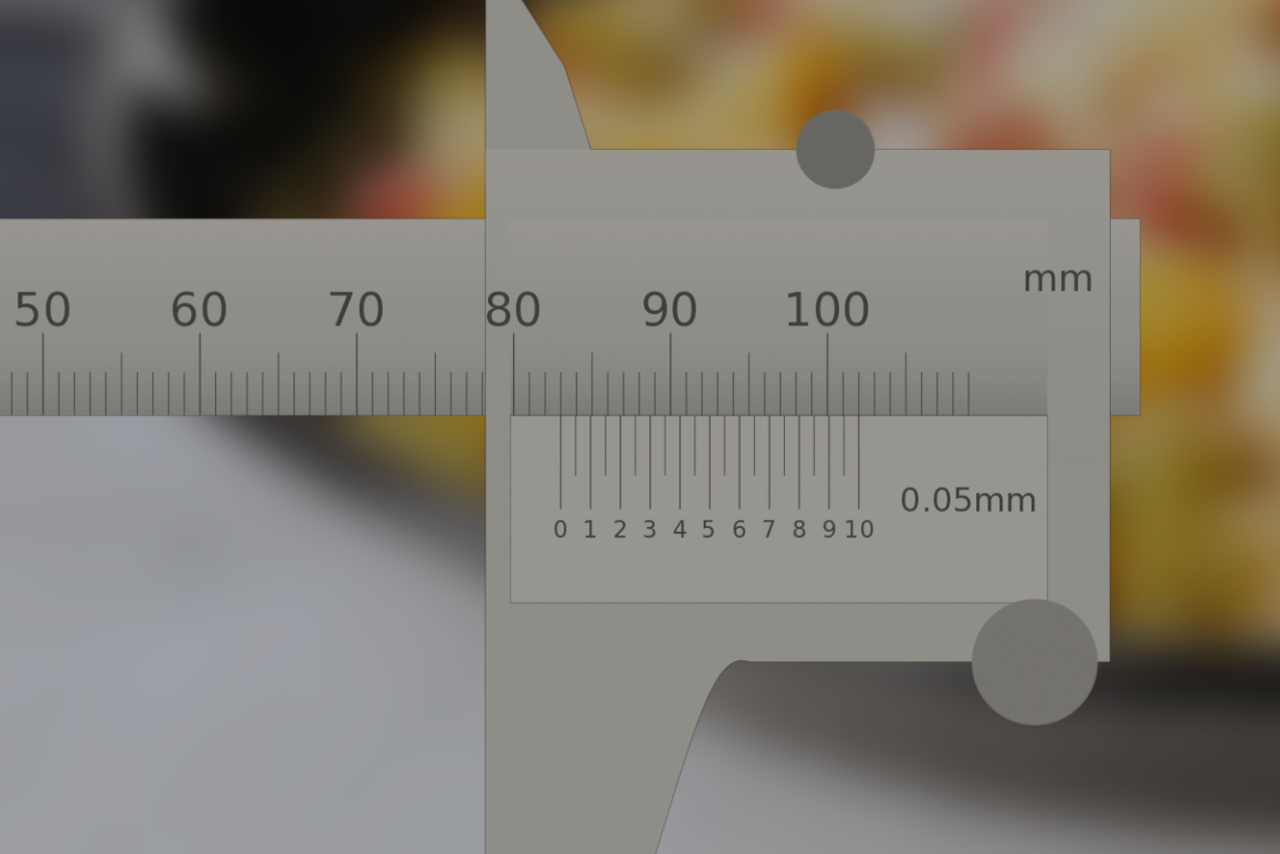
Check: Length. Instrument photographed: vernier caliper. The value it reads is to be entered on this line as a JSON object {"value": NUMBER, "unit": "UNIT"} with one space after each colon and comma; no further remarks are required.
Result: {"value": 83.0, "unit": "mm"}
